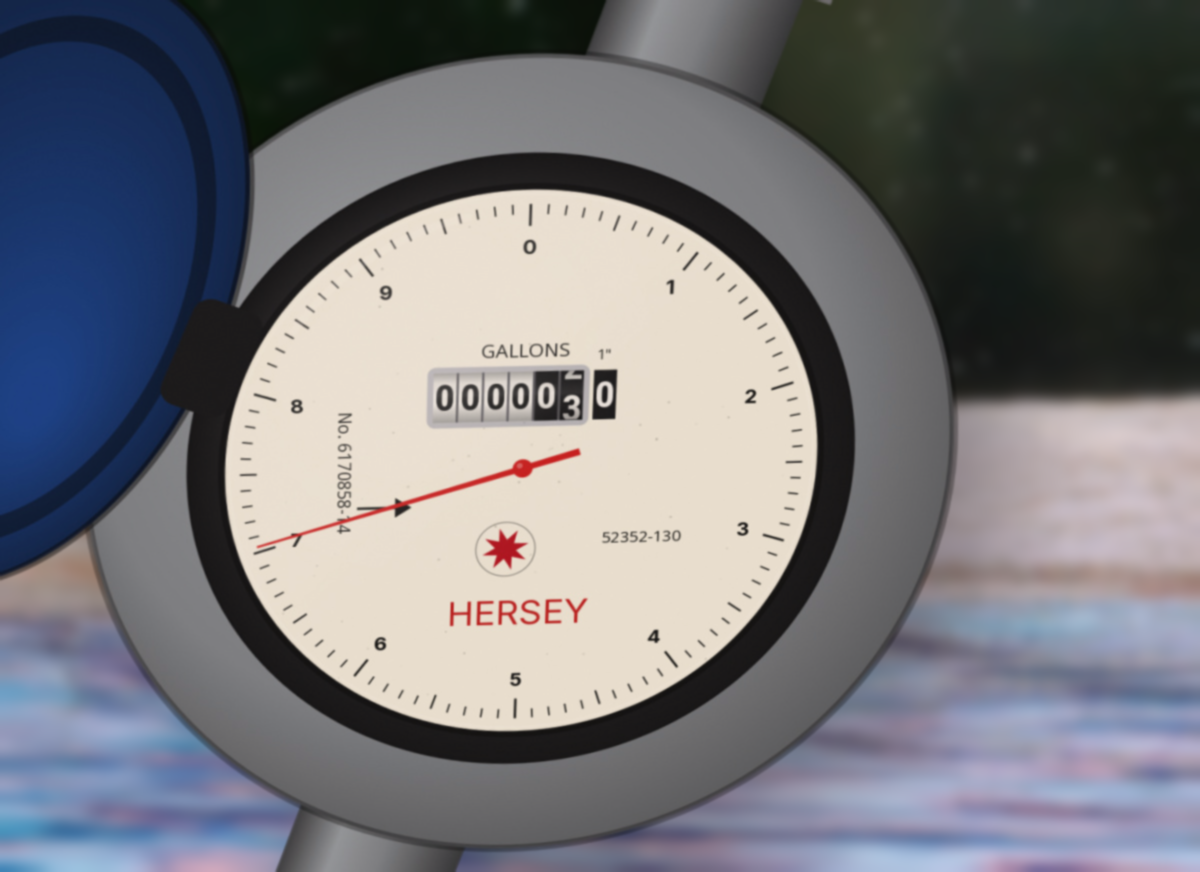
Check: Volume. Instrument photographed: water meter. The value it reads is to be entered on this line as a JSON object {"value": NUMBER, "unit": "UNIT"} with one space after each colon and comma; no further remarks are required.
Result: {"value": 27.0, "unit": "gal"}
